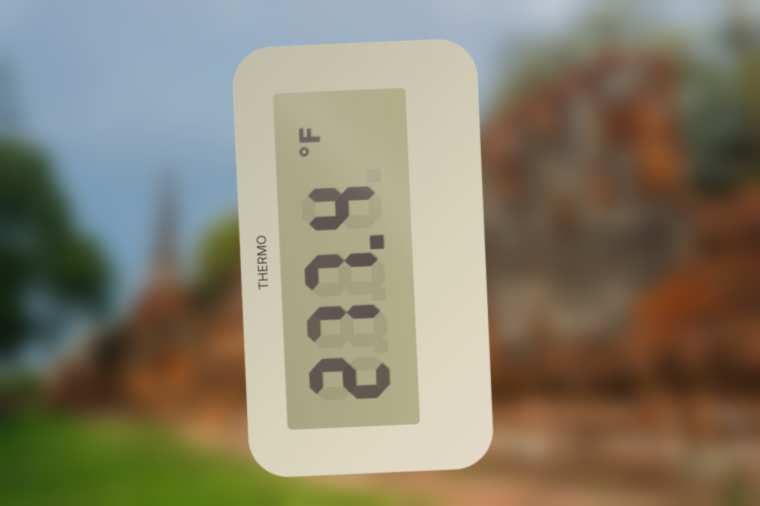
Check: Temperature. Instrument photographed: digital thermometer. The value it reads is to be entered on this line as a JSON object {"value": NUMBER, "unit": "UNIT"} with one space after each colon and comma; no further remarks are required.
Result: {"value": 277.4, "unit": "°F"}
